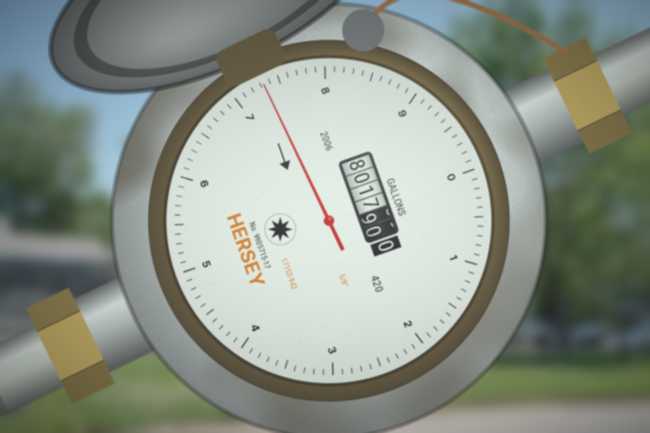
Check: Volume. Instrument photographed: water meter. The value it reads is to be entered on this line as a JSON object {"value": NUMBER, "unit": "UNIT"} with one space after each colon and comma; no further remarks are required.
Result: {"value": 8017897.3, "unit": "gal"}
